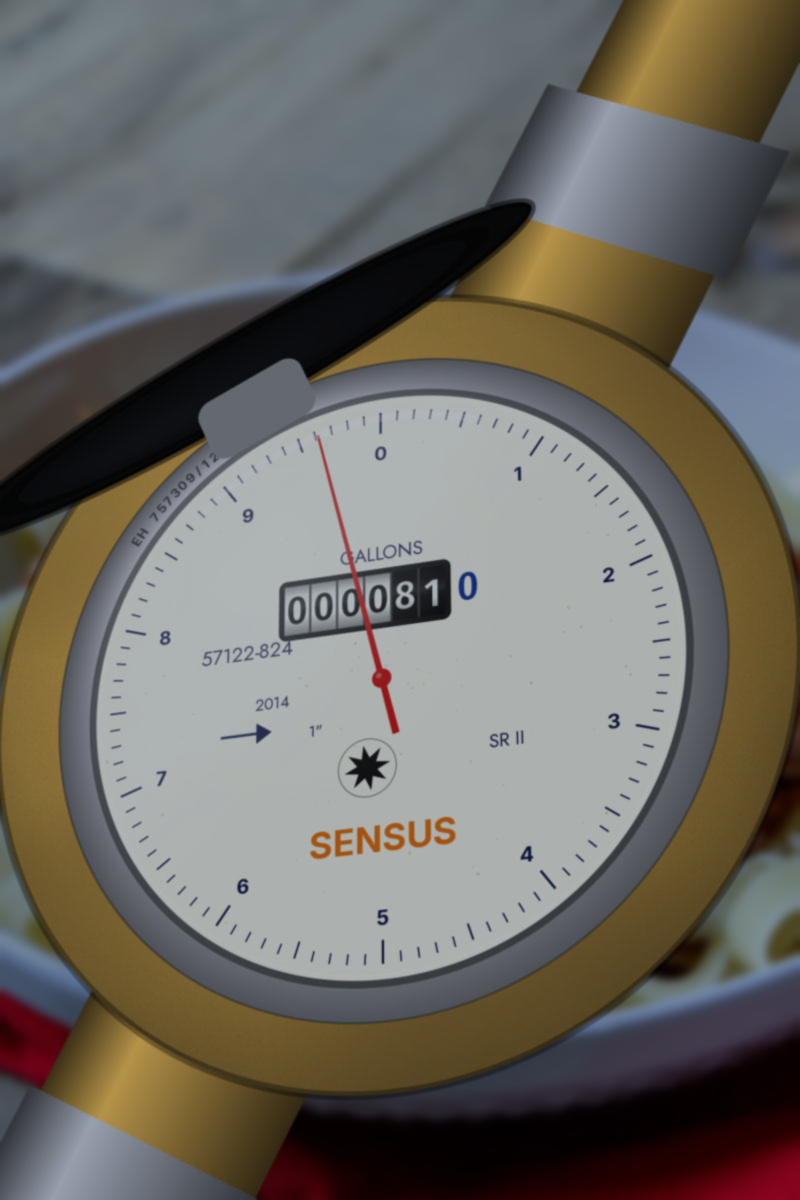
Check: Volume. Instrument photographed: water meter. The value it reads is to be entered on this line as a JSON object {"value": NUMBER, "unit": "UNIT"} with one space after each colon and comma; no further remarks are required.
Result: {"value": 809.6, "unit": "gal"}
